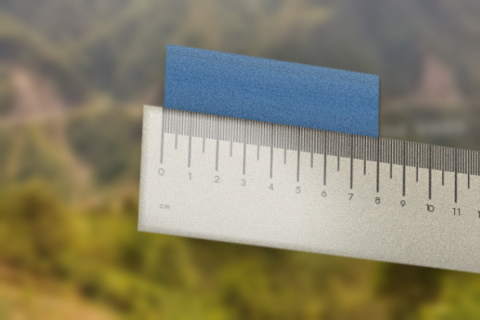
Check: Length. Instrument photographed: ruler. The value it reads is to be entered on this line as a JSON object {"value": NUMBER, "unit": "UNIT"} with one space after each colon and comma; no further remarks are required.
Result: {"value": 8, "unit": "cm"}
